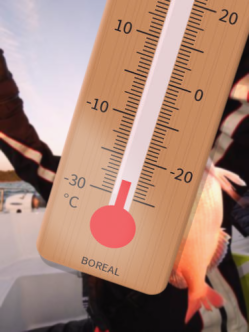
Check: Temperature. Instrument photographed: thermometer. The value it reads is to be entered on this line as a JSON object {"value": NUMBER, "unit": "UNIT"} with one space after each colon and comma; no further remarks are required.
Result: {"value": -26, "unit": "°C"}
